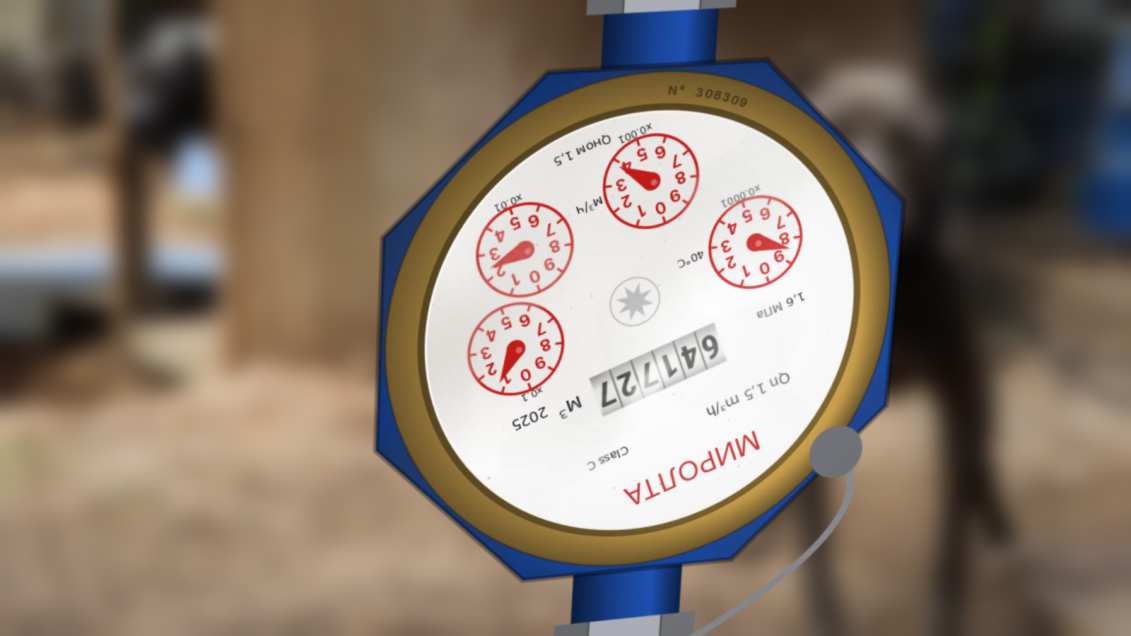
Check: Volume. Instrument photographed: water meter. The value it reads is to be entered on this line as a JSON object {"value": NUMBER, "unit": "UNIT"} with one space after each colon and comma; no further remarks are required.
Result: {"value": 641727.1238, "unit": "m³"}
